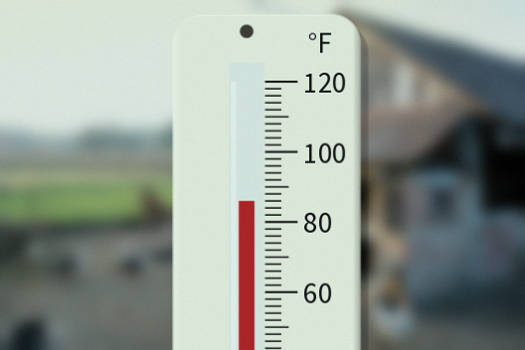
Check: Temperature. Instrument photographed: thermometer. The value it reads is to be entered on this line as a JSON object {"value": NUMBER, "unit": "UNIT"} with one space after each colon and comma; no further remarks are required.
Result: {"value": 86, "unit": "°F"}
